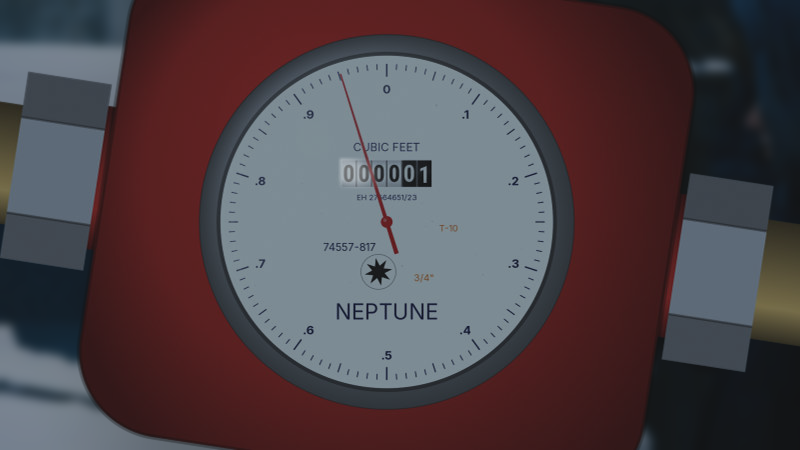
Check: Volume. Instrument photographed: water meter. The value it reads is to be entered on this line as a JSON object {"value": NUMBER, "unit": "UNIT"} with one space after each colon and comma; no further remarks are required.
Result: {"value": 0.95, "unit": "ft³"}
